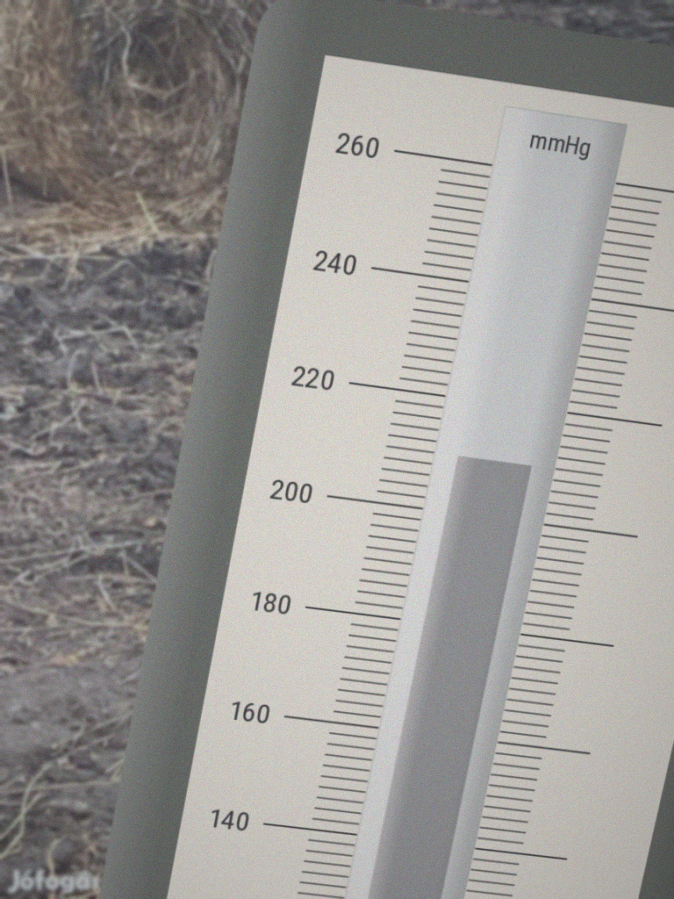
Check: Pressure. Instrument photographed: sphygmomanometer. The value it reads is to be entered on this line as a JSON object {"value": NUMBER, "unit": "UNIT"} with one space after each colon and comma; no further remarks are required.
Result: {"value": 210, "unit": "mmHg"}
